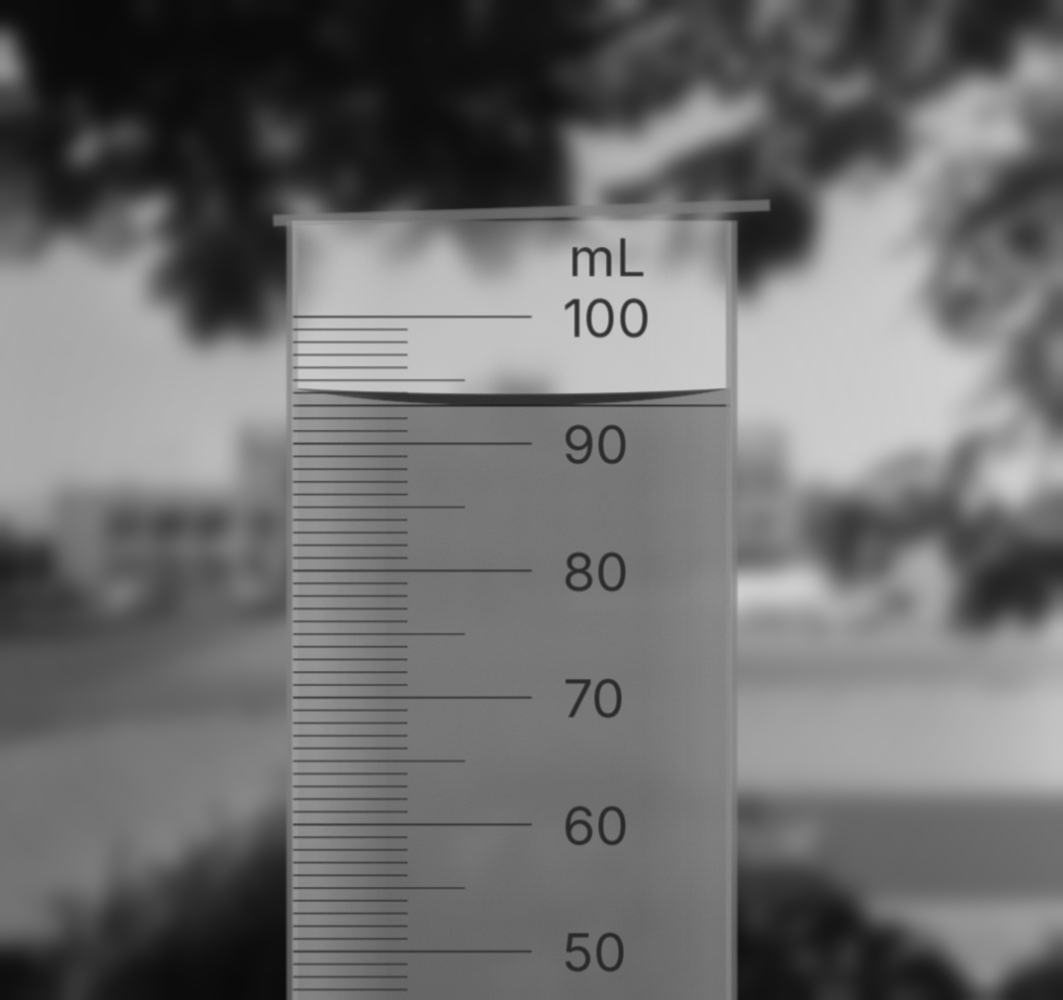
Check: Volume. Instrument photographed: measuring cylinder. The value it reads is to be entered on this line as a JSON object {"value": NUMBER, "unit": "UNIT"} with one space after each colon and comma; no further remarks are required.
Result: {"value": 93, "unit": "mL"}
